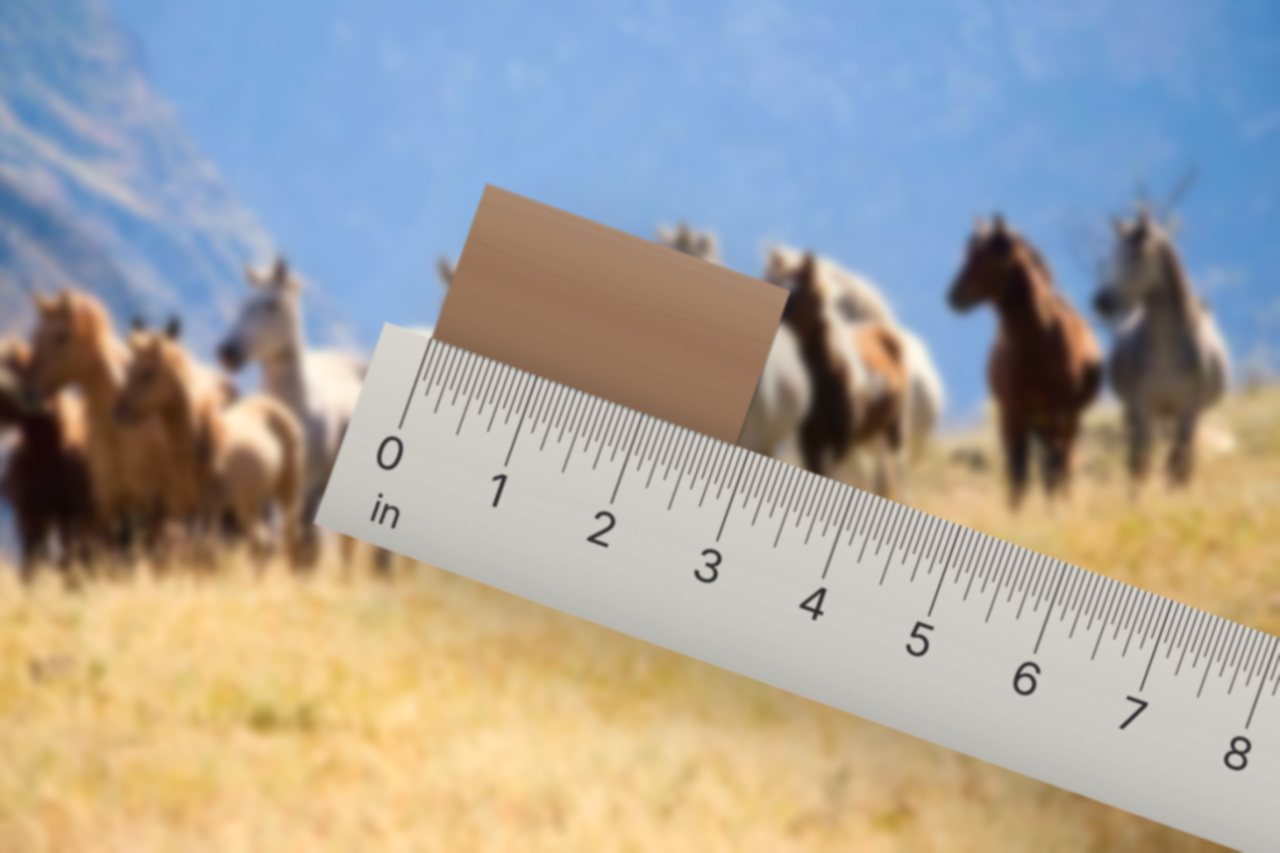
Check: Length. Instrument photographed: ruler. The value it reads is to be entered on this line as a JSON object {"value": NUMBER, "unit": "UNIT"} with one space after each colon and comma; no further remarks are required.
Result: {"value": 2.875, "unit": "in"}
